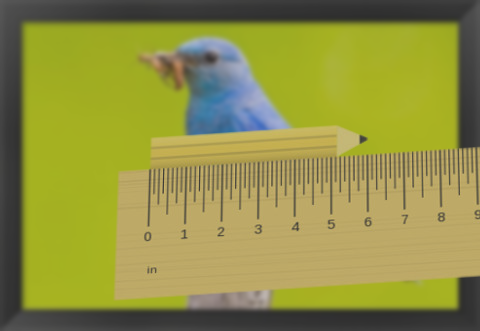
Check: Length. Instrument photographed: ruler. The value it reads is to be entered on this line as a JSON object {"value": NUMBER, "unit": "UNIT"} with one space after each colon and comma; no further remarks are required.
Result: {"value": 6, "unit": "in"}
